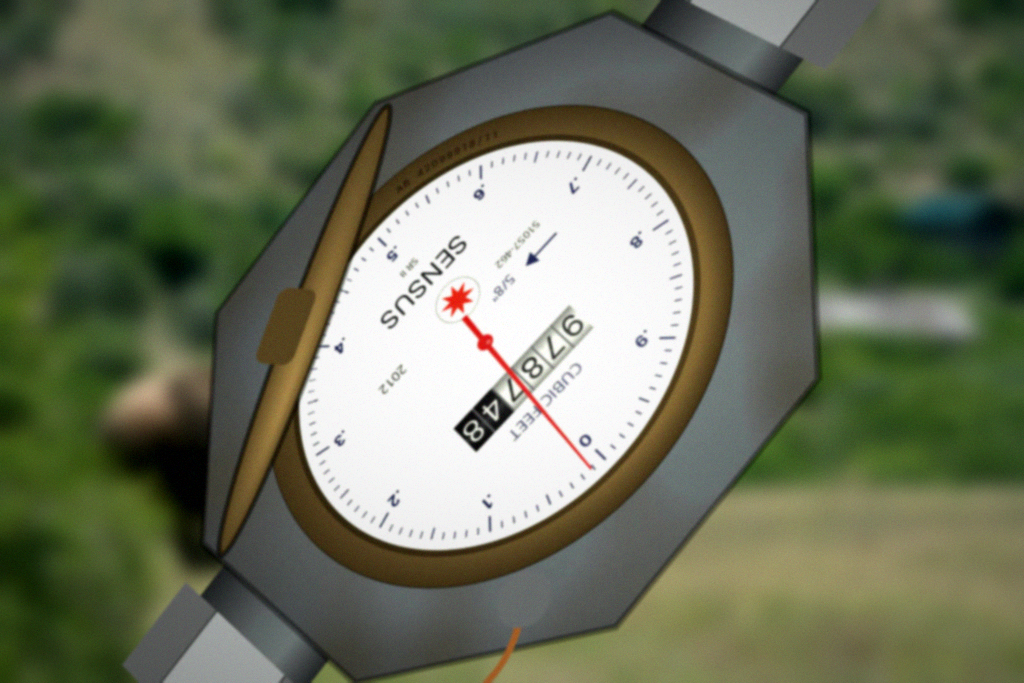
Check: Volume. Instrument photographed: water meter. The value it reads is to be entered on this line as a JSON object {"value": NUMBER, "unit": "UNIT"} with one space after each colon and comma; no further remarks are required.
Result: {"value": 978748.01, "unit": "ft³"}
